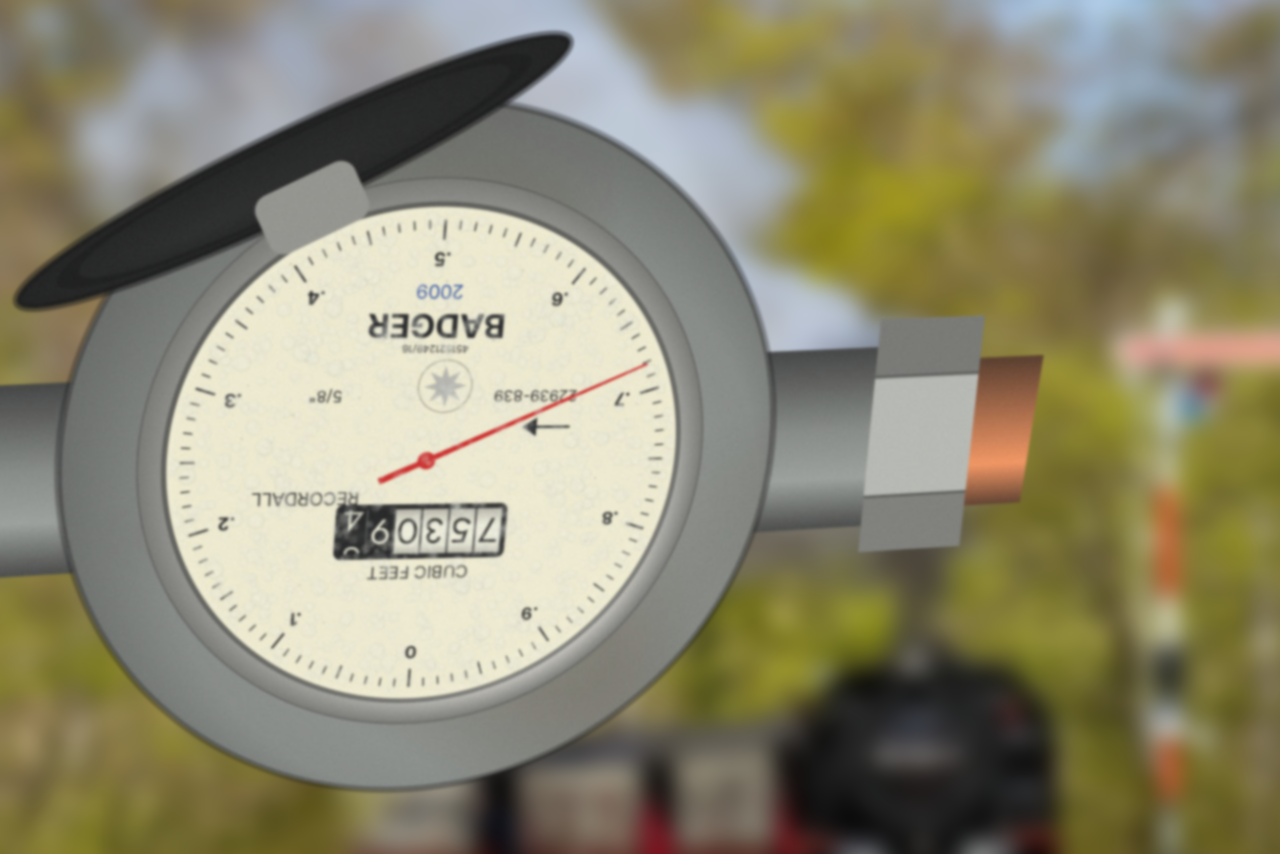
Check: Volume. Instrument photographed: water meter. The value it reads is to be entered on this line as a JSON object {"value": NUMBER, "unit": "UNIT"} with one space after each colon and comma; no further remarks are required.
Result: {"value": 753093.68, "unit": "ft³"}
